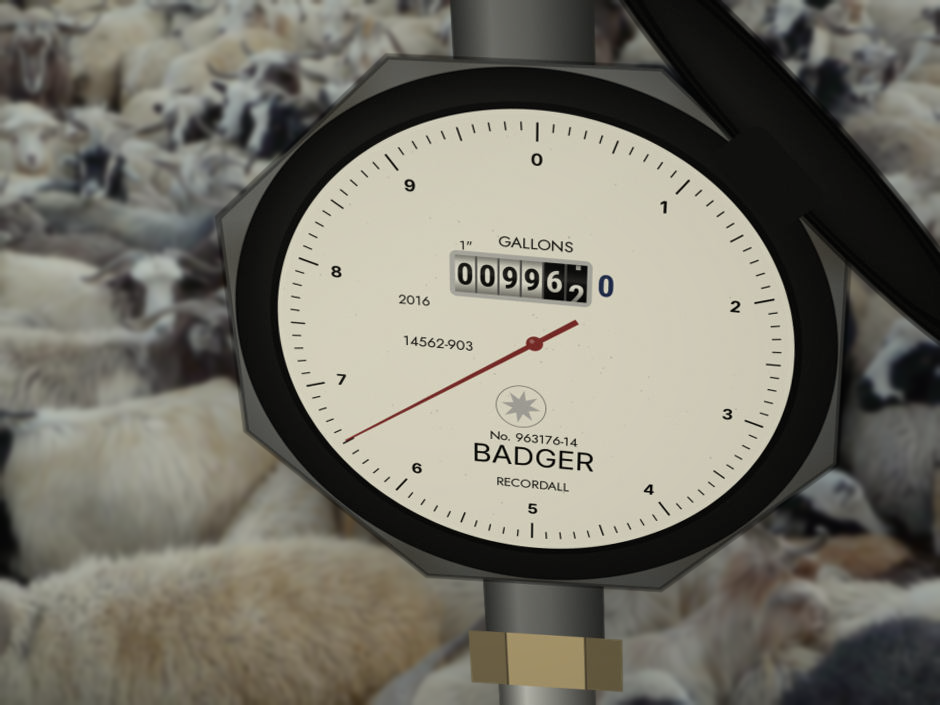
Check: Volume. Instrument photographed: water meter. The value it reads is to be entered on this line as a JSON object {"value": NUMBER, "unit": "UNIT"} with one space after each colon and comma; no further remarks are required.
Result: {"value": 99616.5, "unit": "gal"}
